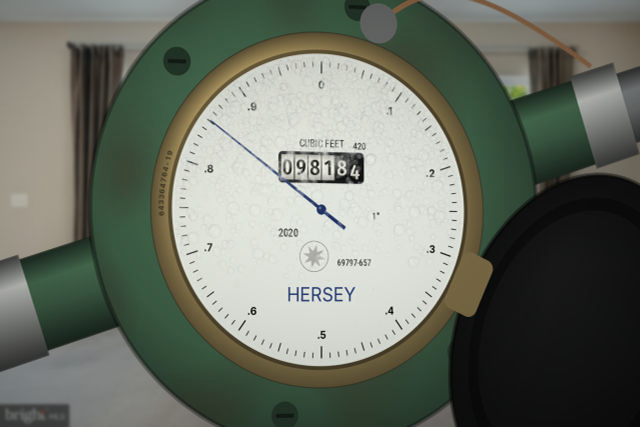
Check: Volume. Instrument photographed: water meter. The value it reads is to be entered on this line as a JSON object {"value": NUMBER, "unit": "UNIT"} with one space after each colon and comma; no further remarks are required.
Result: {"value": 98183.85, "unit": "ft³"}
